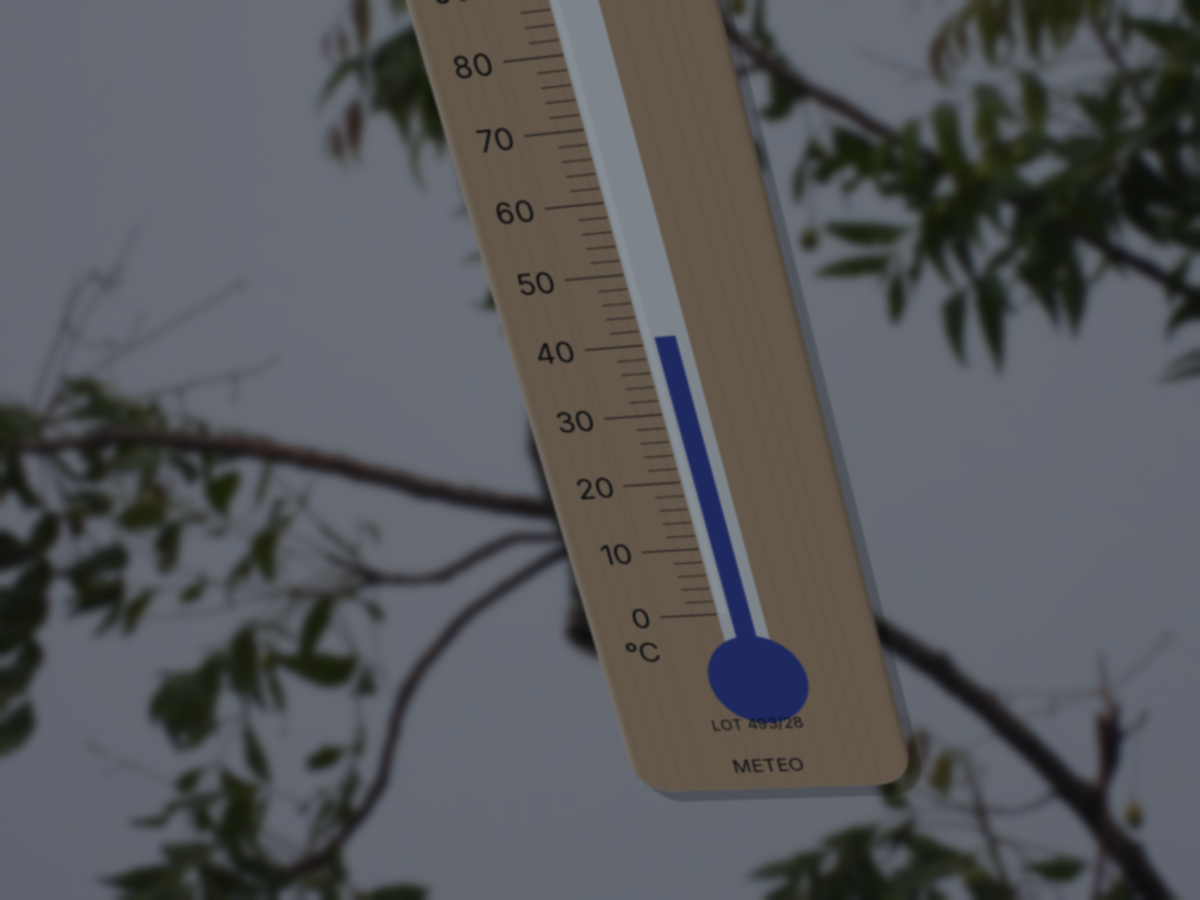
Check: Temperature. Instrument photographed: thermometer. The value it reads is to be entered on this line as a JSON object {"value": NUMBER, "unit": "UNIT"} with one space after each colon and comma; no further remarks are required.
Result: {"value": 41, "unit": "°C"}
